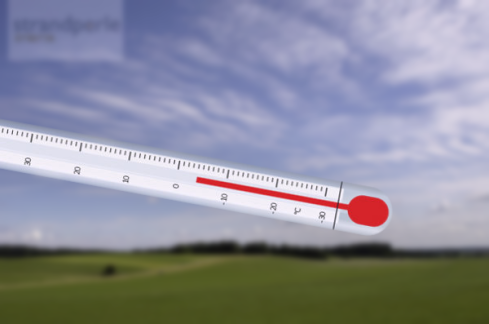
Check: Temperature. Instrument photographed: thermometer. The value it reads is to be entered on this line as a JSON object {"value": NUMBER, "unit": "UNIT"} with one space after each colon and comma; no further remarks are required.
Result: {"value": -4, "unit": "°C"}
